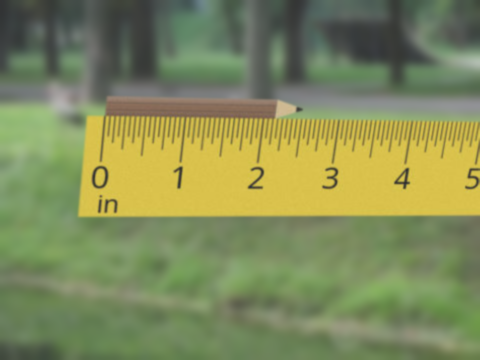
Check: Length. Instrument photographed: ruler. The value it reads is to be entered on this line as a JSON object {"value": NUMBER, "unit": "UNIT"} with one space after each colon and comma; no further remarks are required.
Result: {"value": 2.5, "unit": "in"}
